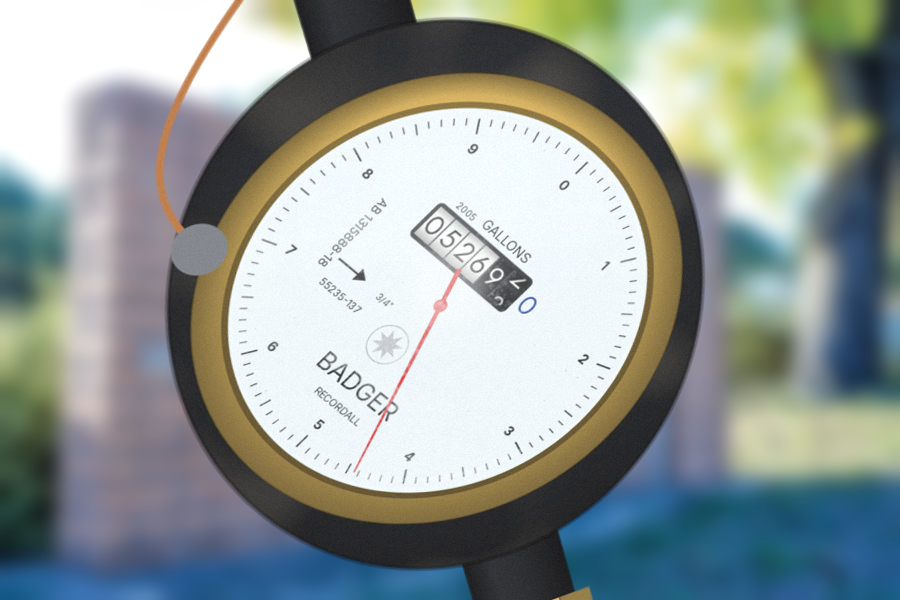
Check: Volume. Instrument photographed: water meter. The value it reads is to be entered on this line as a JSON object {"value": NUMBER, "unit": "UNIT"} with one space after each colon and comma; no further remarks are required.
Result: {"value": 526924.4, "unit": "gal"}
